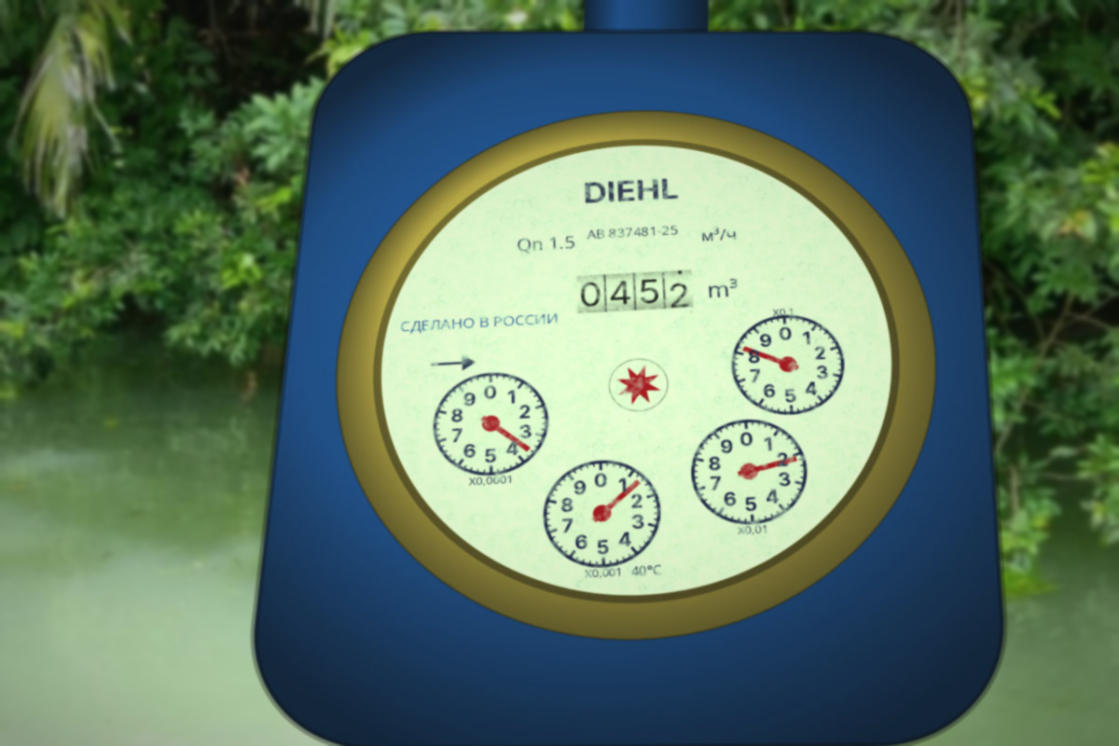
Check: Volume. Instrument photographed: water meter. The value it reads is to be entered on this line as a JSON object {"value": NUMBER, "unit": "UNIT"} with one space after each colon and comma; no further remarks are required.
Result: {"value": 451.8213, "unit": "m³"}
